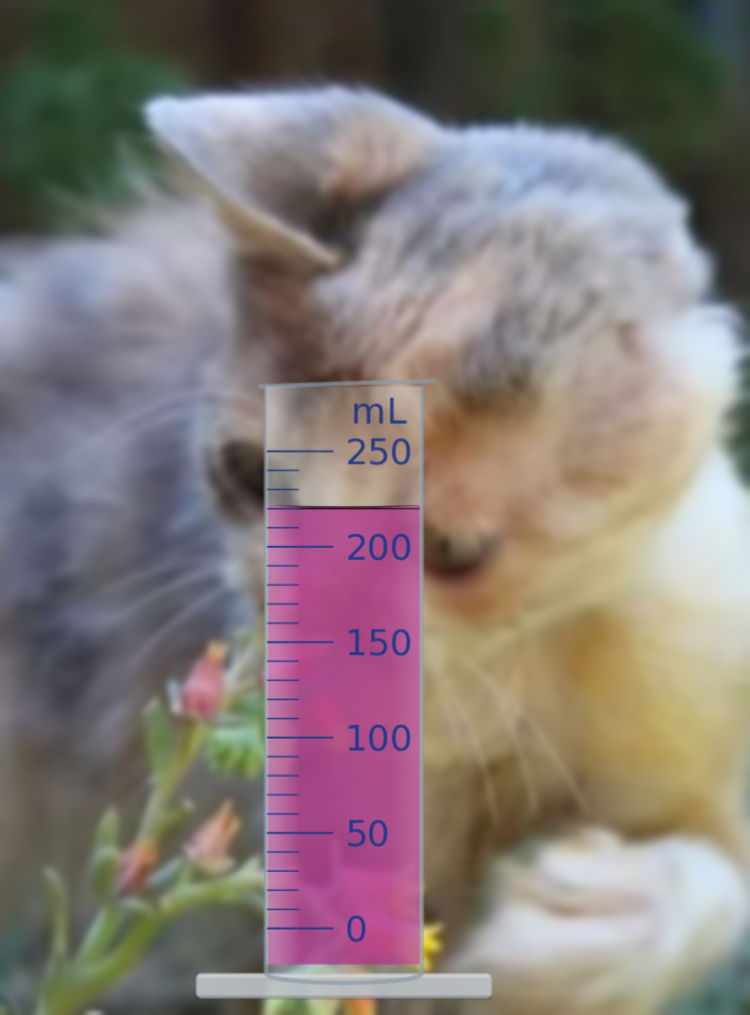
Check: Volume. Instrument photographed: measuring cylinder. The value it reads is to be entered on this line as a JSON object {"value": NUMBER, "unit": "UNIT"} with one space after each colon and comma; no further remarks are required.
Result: {"value": 220, "unit": "mL"}
